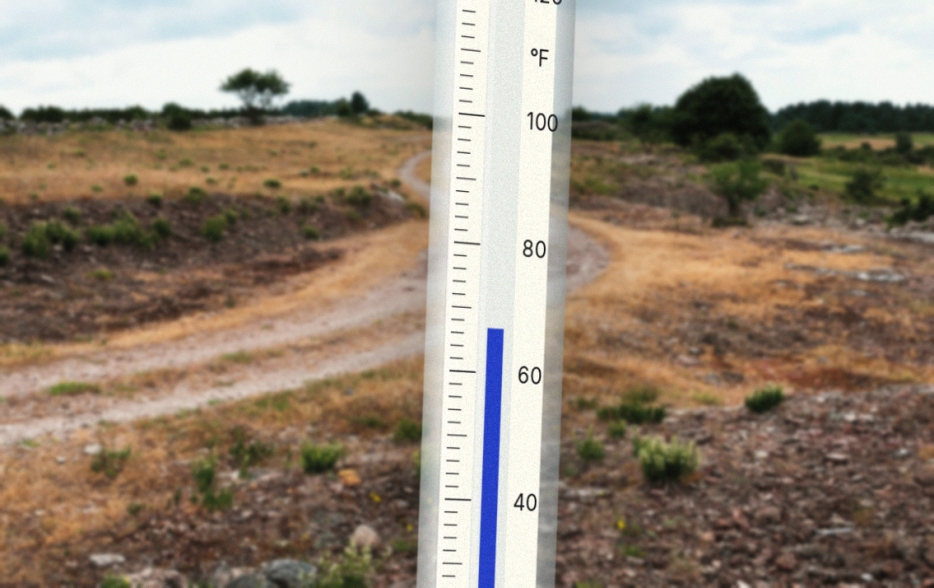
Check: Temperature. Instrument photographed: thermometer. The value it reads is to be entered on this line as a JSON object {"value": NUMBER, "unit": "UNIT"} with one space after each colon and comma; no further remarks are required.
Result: {"value": 67, "unit": "°F"}
